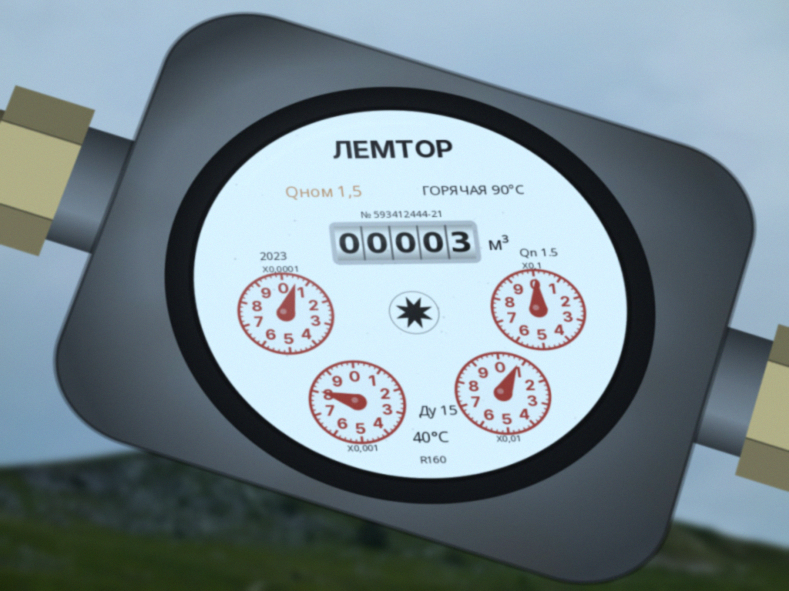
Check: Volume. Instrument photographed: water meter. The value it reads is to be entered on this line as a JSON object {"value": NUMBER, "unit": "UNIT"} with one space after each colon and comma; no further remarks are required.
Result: {"value": 3.0080, "unit": "m³"}
